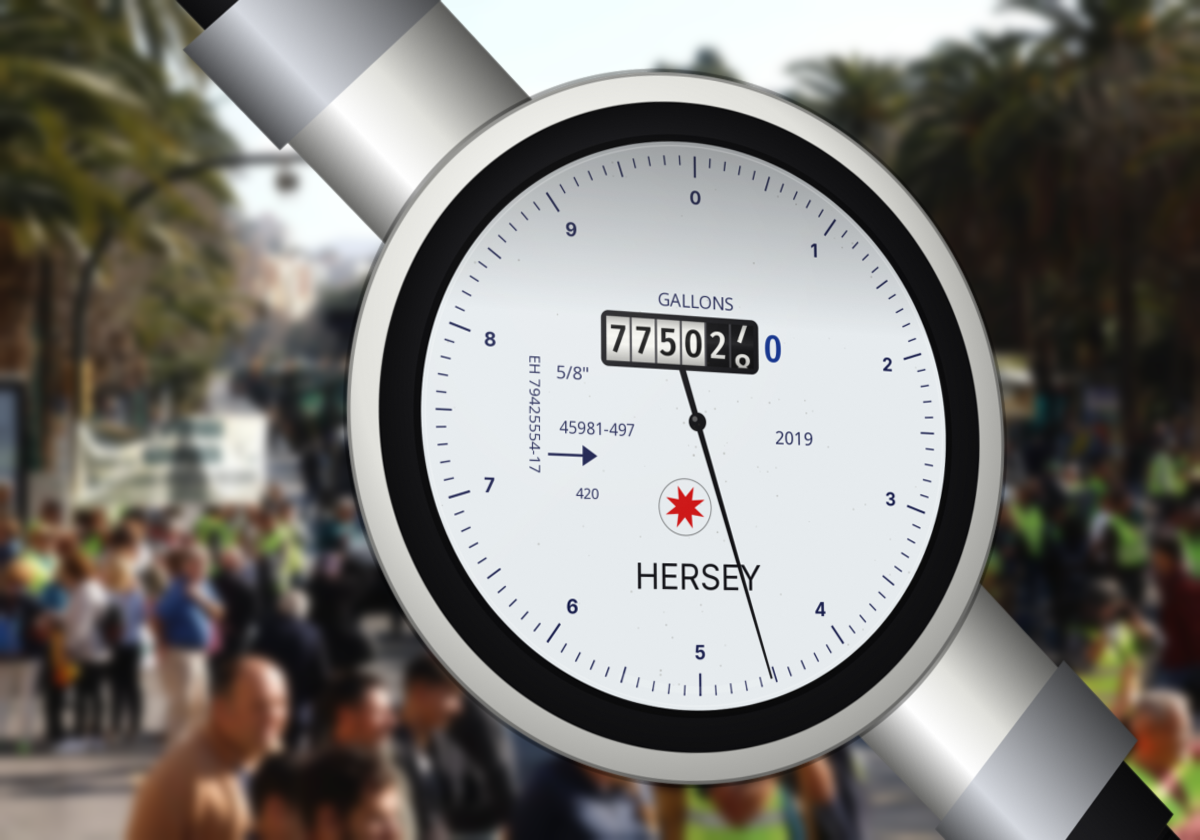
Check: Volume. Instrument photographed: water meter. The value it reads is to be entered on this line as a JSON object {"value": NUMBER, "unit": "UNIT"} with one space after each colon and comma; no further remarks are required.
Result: {"value": 7750274.5, "unit": "gal"}
